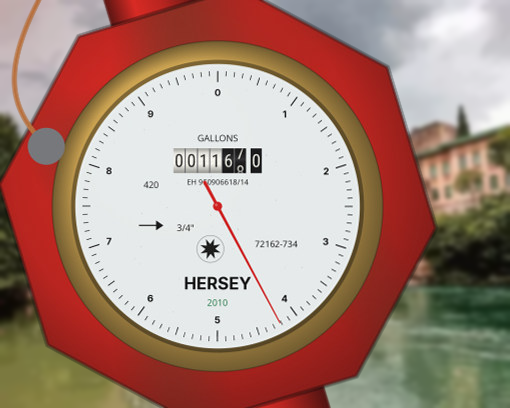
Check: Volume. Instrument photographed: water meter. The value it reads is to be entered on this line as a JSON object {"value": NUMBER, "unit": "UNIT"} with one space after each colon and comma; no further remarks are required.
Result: {"value": 11674.2, "unit": "gal"}
